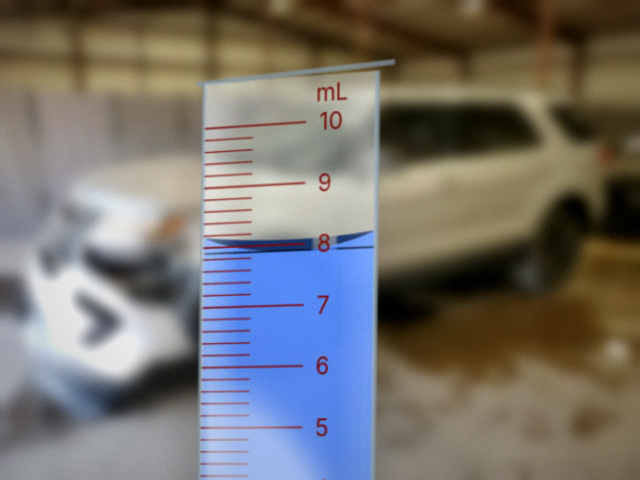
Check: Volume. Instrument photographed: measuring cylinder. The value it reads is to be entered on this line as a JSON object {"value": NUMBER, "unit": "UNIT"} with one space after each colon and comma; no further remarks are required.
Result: {"value": 7.9, "unit": "mL"}
